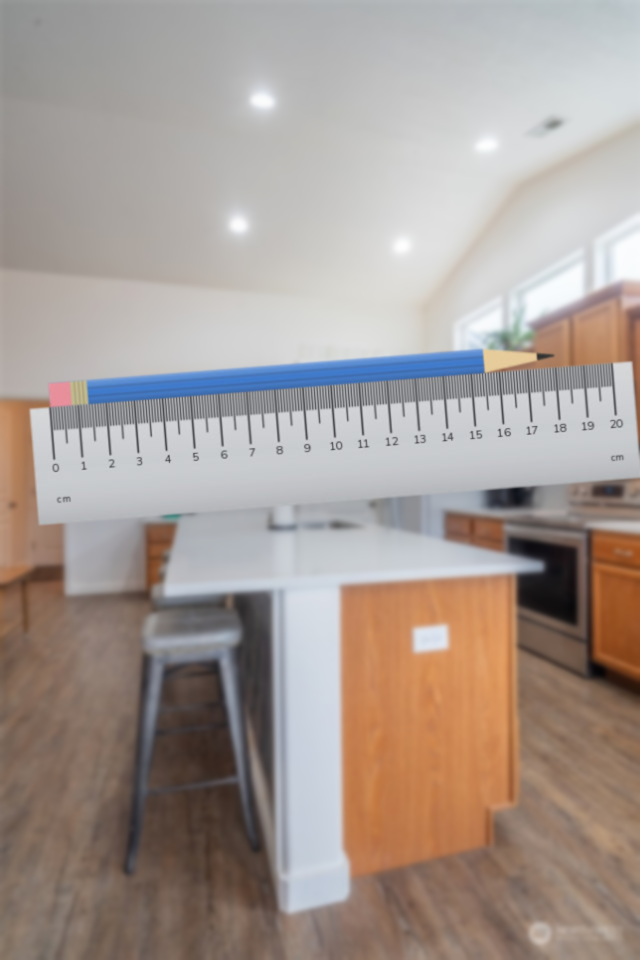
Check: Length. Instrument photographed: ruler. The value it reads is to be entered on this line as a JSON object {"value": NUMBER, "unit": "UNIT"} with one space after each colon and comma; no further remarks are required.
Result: {"value": 18, "unit": "cm"}
